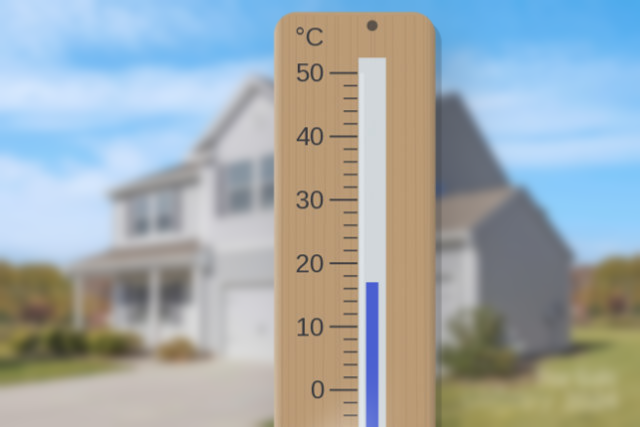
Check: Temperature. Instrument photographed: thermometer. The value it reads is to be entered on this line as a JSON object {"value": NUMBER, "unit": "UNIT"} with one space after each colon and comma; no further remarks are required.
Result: {"value": 17, "unit": "°C"}
